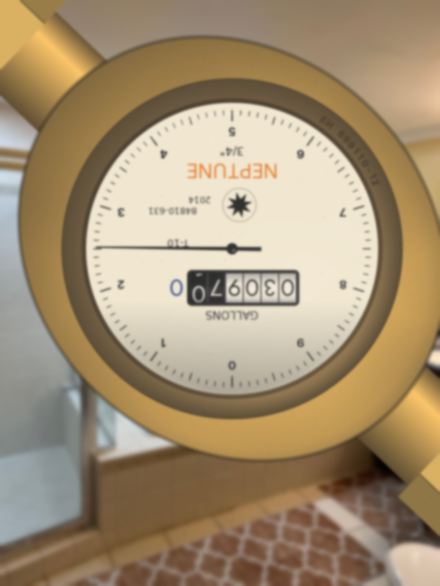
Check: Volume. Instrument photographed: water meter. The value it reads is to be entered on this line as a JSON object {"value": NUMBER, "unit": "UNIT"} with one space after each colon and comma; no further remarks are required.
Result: {"value": 309702.5, "unit": "gal"}
